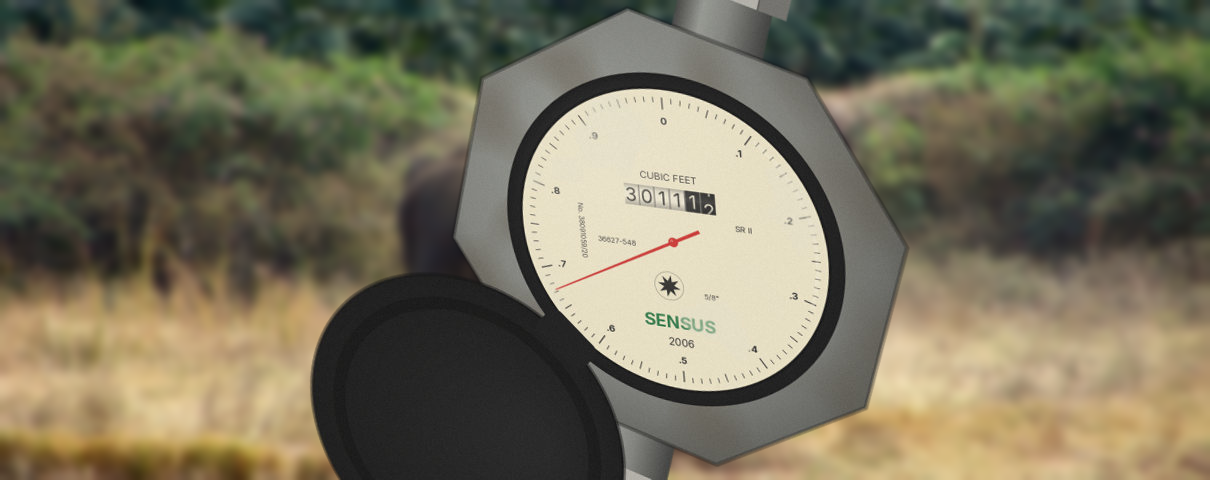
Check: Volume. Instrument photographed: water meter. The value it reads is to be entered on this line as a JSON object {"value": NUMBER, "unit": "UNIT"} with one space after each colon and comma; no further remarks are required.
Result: {"value": 301111.67, "unit": "ft³"}
